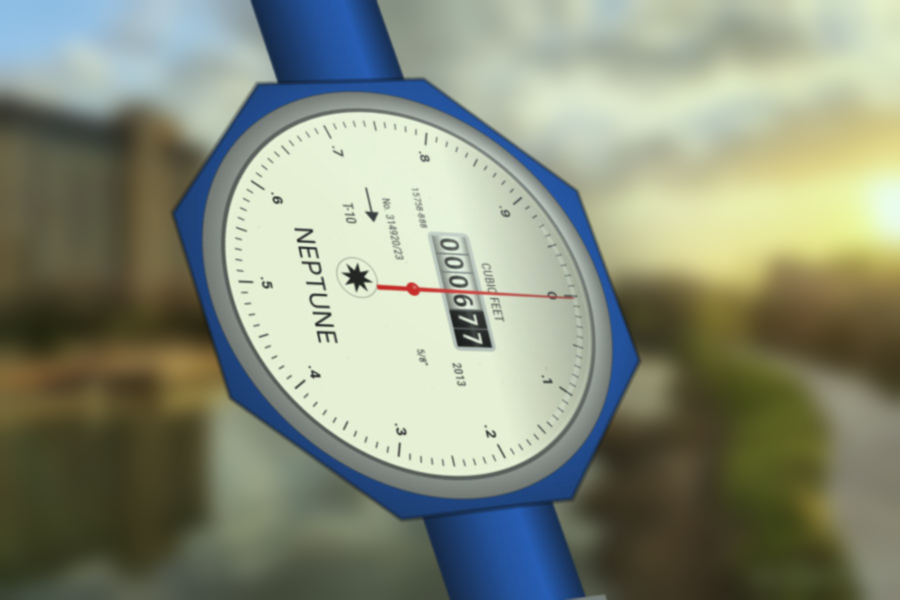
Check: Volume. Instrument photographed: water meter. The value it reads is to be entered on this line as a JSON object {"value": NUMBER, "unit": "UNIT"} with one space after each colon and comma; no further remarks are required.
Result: {"value": 677.00, "unit": "ft³"}
